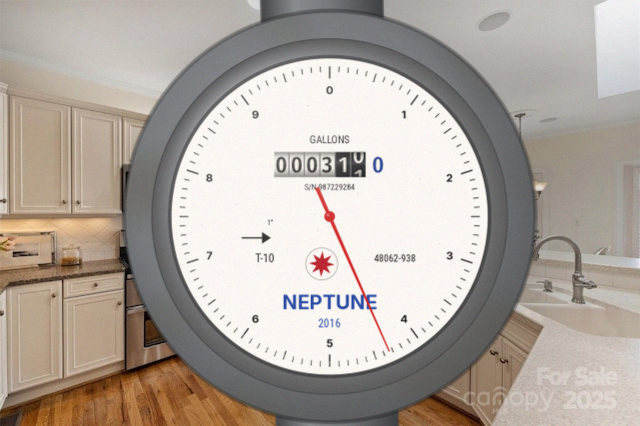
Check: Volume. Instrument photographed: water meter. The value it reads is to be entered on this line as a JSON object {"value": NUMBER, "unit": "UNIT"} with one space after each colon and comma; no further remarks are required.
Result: {"value": 3104.3, "unit": "gal"}
